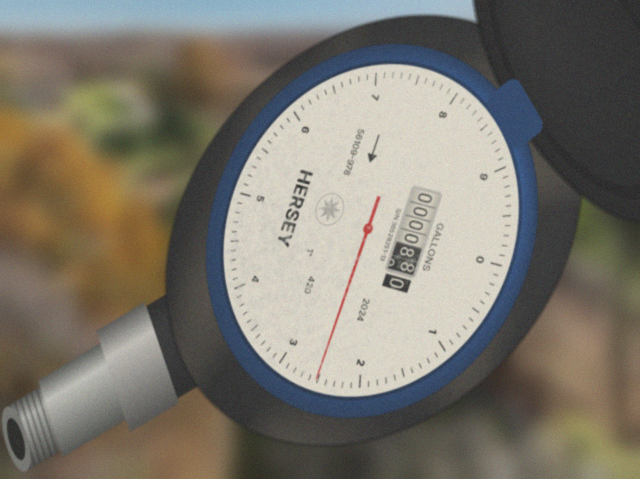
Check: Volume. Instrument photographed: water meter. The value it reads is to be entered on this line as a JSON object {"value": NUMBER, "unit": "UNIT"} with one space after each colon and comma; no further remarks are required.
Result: {"value": 882.5, "unit": "gal"}
